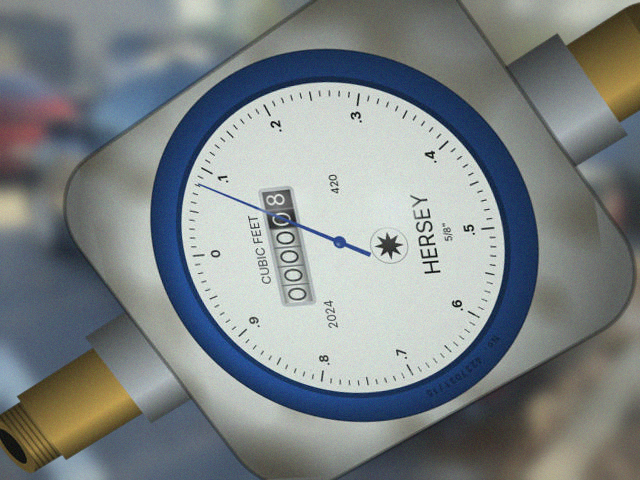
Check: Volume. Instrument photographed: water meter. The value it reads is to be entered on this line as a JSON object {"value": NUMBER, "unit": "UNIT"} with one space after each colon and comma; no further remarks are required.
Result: {"value": 8.08, "unit": "ft³"}
